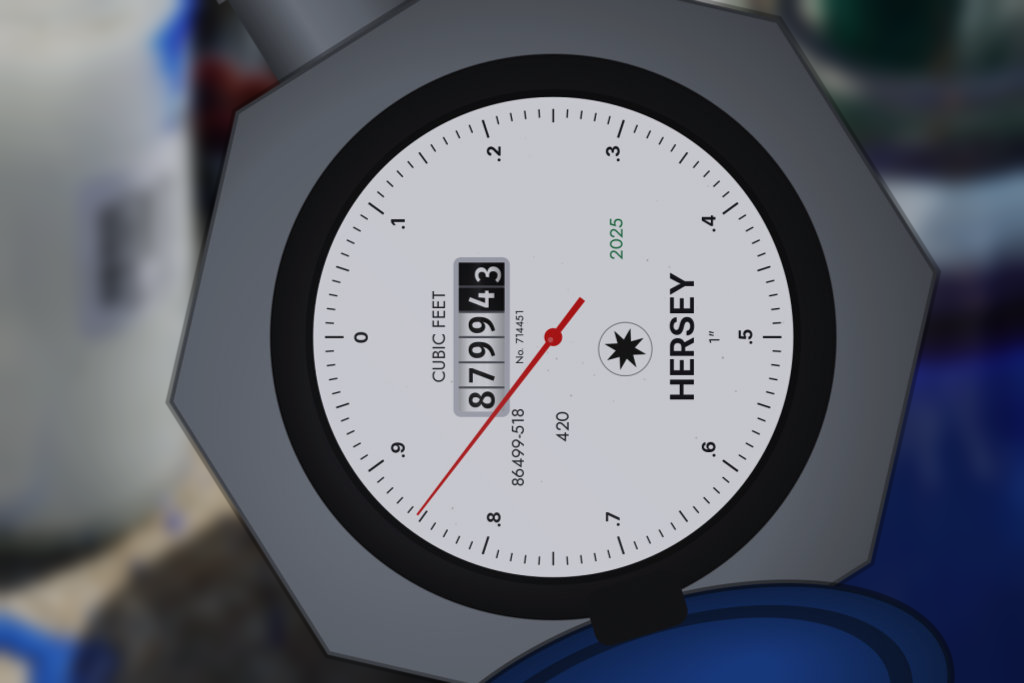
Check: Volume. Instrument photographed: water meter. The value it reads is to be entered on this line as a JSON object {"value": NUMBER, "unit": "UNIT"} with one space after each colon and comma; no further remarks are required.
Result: {"value": 879942.85, "unit": "ft³"}
